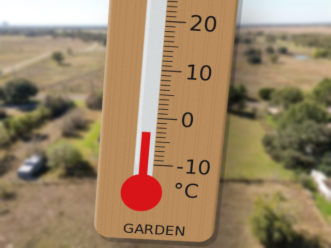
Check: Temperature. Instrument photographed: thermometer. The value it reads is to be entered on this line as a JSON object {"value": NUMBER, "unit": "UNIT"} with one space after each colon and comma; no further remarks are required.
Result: {"value": -3, "unit": "°C"}
